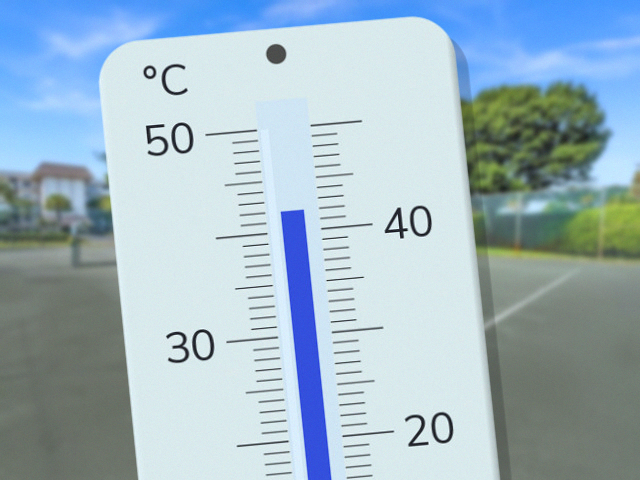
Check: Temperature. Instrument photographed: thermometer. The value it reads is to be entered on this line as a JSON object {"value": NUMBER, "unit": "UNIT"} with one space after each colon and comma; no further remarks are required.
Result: {"value": 42, "unit": "°C"}
